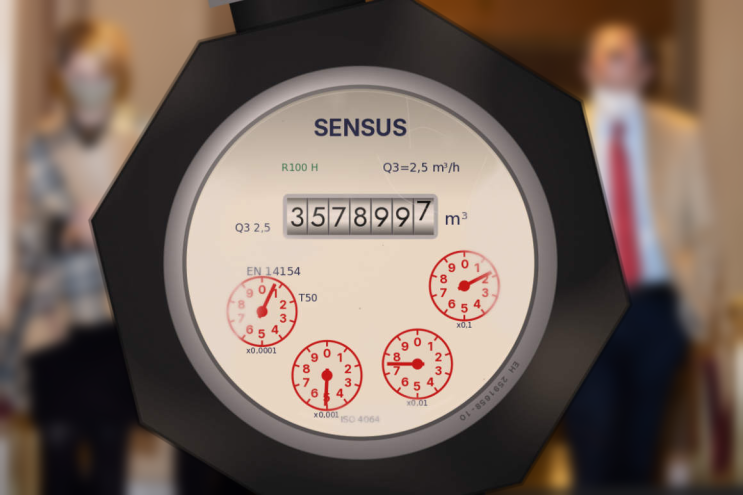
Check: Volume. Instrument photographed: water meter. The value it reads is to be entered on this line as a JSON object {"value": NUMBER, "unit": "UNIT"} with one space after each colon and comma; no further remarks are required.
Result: {"value": 3578997.1750, "unit": "m³"}
